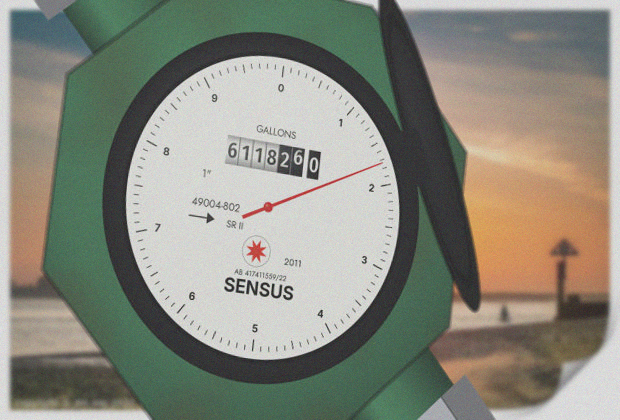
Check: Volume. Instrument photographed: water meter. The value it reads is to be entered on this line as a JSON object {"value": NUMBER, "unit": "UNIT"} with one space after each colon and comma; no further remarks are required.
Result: {"value": 6118261.7, "unit": "gal"}
